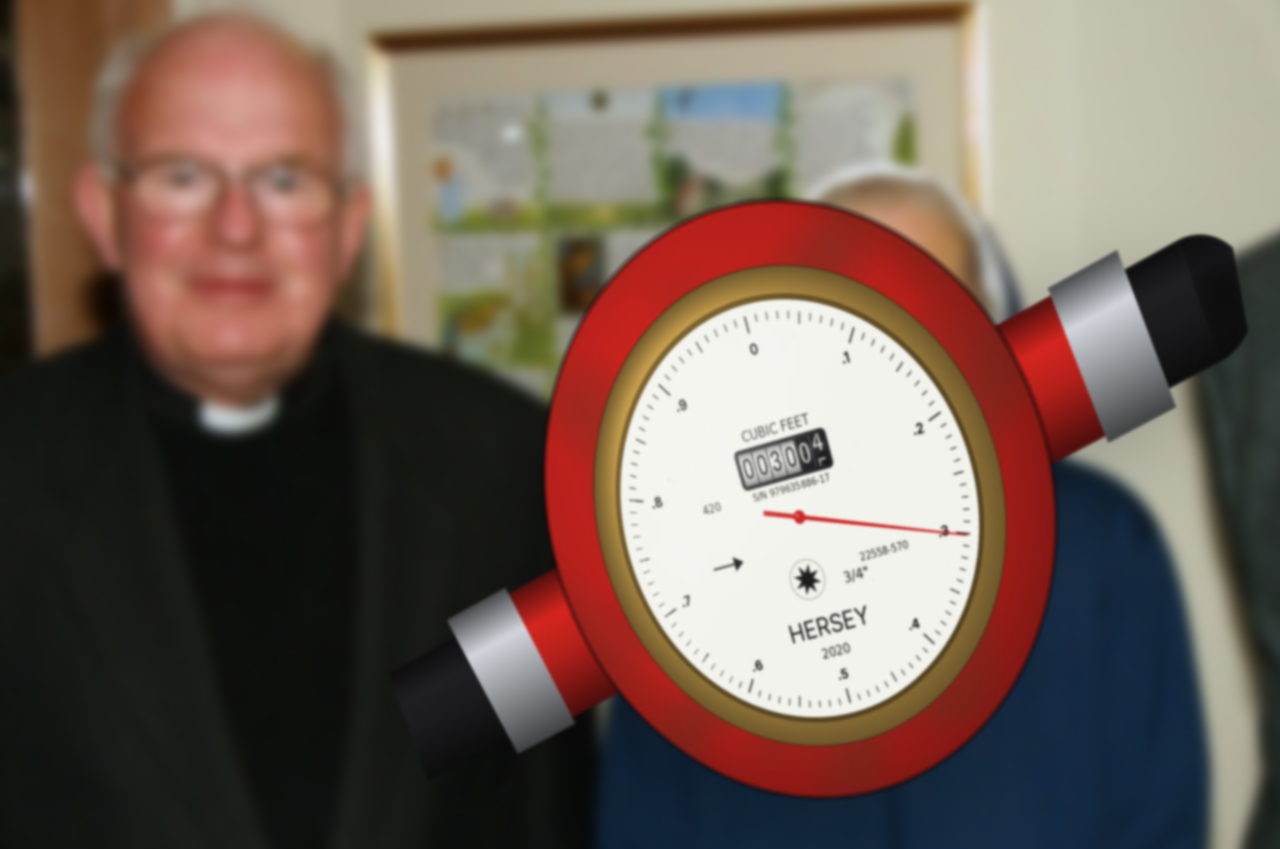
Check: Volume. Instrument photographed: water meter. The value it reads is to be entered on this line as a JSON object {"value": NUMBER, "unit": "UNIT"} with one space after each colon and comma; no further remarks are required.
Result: {"value": 3004.30, "unit": "ft³"}
